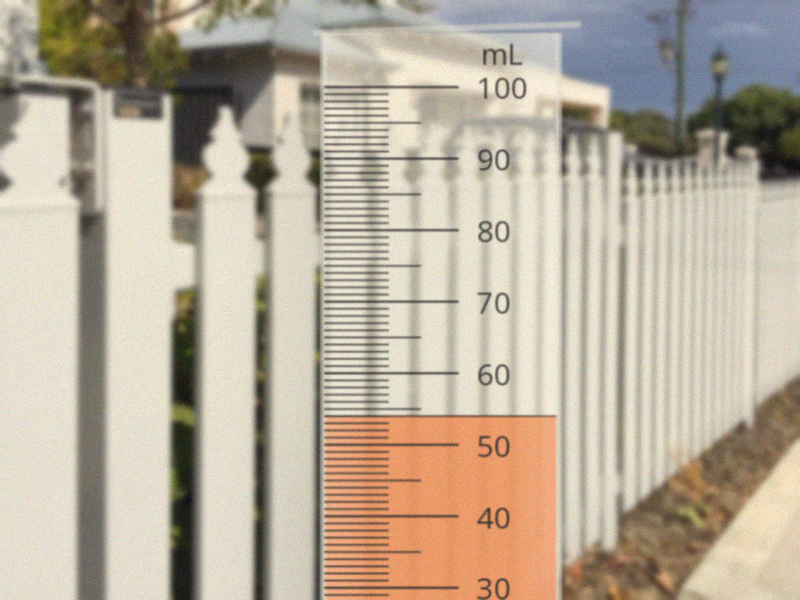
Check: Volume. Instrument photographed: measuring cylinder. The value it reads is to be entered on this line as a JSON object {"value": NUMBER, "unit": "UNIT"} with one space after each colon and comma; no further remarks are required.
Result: {"value": 54, "unit": "mL"}
